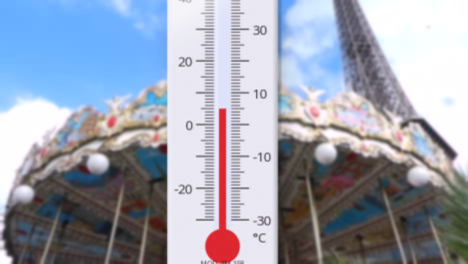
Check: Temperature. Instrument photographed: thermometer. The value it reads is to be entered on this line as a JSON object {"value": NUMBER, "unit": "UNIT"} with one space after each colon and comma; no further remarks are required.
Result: {"value": 5, "unit": "°C"}
